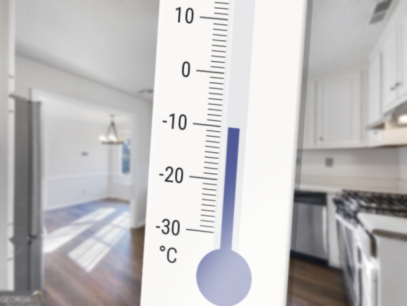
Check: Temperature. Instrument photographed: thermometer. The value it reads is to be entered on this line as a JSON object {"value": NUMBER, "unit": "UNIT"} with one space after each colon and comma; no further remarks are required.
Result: {"value": -10, "unit": "°C"}
